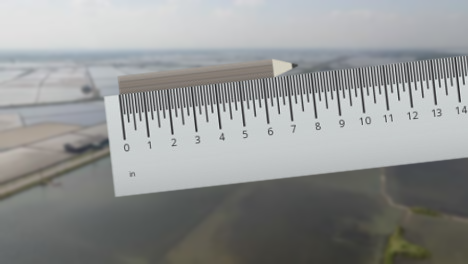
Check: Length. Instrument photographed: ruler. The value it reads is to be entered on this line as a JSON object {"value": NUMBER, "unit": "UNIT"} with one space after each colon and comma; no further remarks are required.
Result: {"value": 7.5, "unit": "in"}
